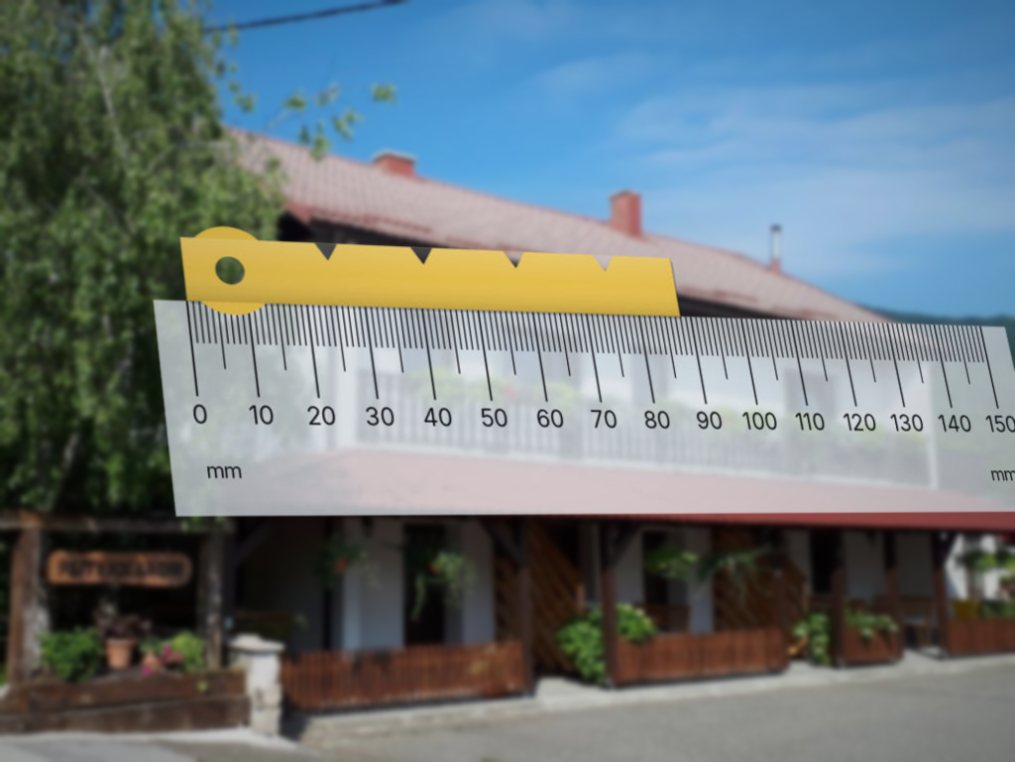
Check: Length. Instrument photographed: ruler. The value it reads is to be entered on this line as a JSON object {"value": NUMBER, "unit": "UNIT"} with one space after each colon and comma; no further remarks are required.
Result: {"value": 88, "unit": "mm"}
